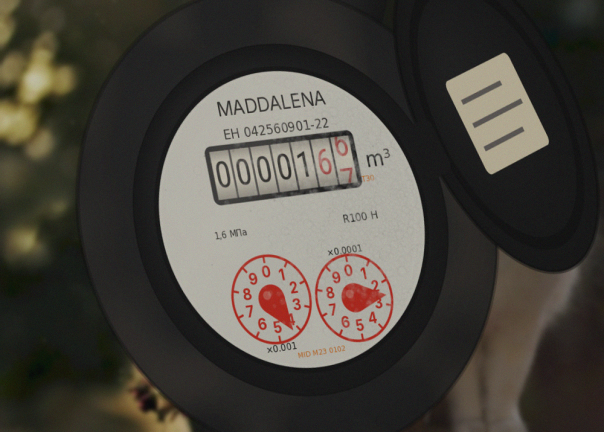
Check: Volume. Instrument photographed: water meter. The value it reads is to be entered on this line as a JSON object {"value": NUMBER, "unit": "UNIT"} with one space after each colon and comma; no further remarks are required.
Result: {"value": 1.6642, "unit": "m³"}
